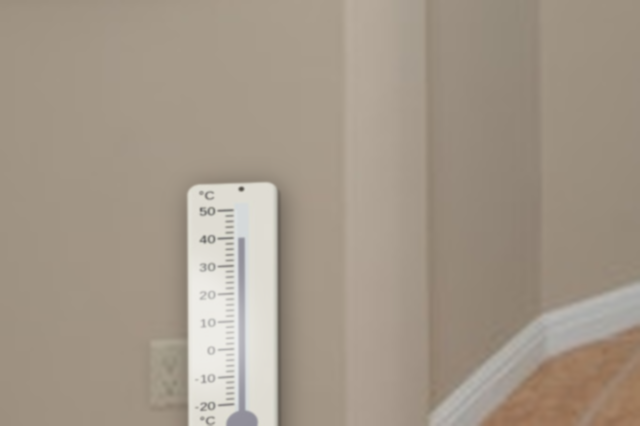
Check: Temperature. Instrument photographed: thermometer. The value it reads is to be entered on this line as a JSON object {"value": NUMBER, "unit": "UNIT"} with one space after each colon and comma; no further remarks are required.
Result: {"value": 40, "unit": "°C"}
